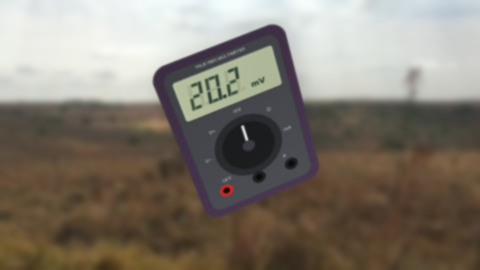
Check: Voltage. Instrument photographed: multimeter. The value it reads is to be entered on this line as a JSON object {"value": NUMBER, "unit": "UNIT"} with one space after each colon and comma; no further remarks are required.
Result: {"value": 20.2, "unit": "mV"}
